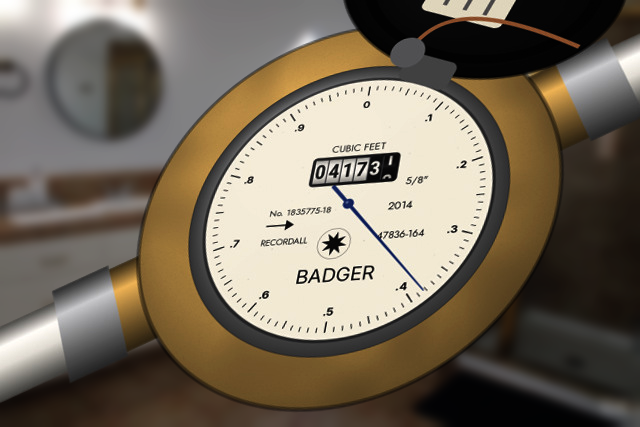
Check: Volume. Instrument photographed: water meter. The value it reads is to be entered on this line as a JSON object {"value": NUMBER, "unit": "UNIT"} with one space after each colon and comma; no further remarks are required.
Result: {"value": 41731.38, "unit": "ft³"}
